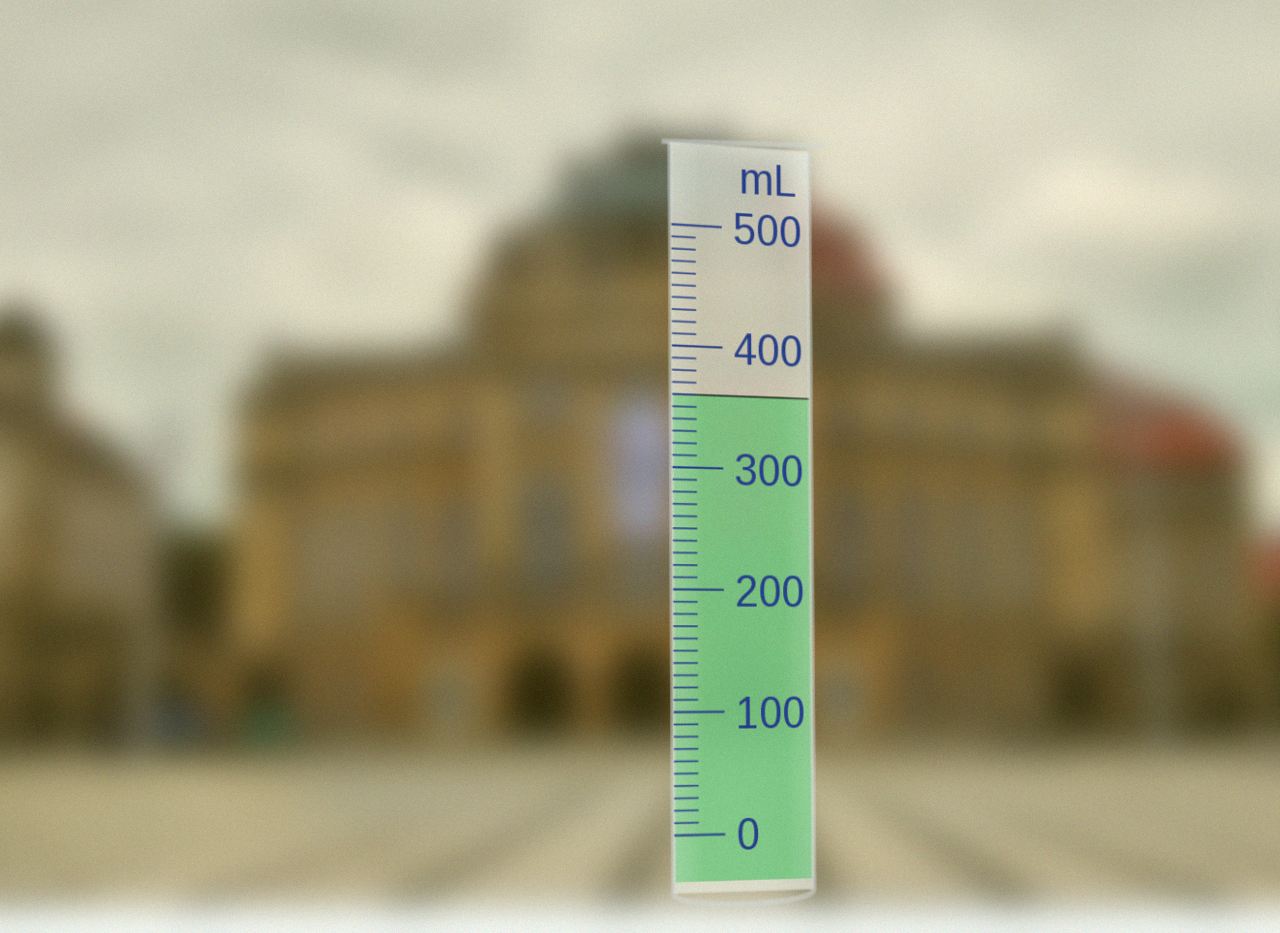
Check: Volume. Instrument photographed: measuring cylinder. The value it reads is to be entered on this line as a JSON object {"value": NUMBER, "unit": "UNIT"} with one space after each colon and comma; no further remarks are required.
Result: {"value": 360, "unit": "mL"}
